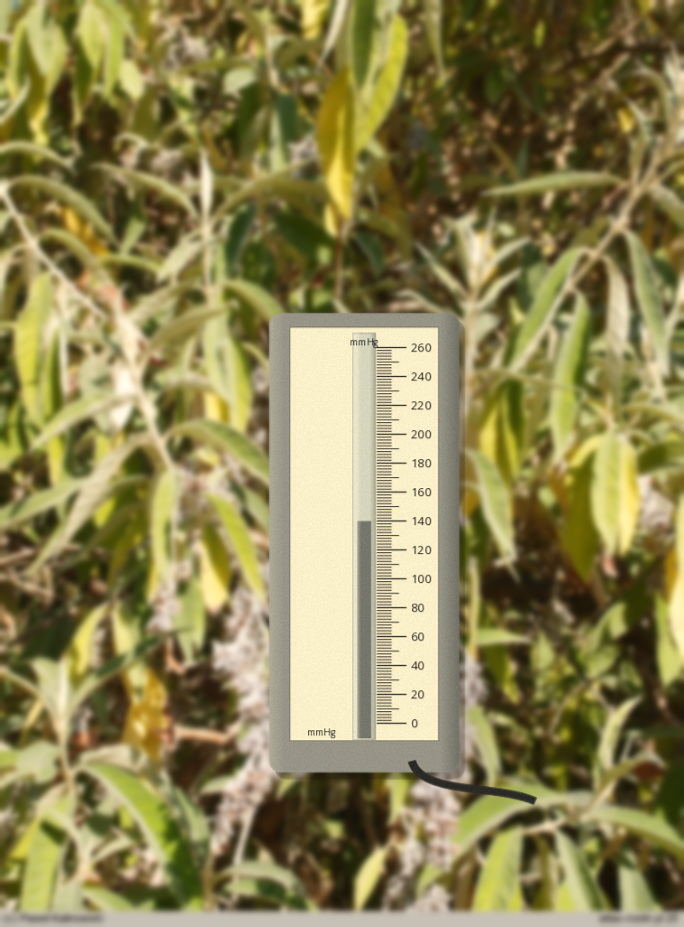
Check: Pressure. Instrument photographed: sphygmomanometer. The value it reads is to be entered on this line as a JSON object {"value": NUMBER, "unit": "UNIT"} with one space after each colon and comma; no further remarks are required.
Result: {"value": 140, "unit": "mmHg"}
